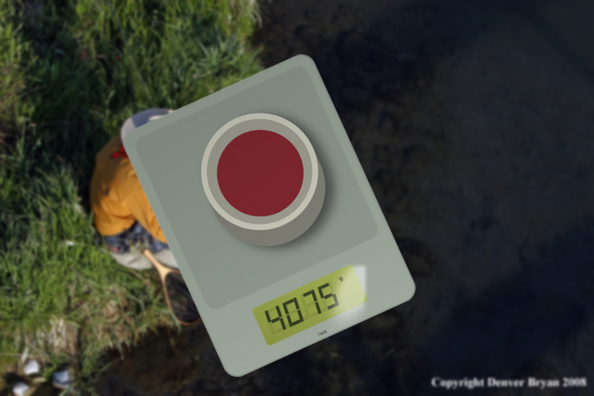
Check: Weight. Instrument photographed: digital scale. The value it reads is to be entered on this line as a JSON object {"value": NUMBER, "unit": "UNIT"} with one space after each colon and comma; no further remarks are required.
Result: {"value": 4075, "unit": "g"}
